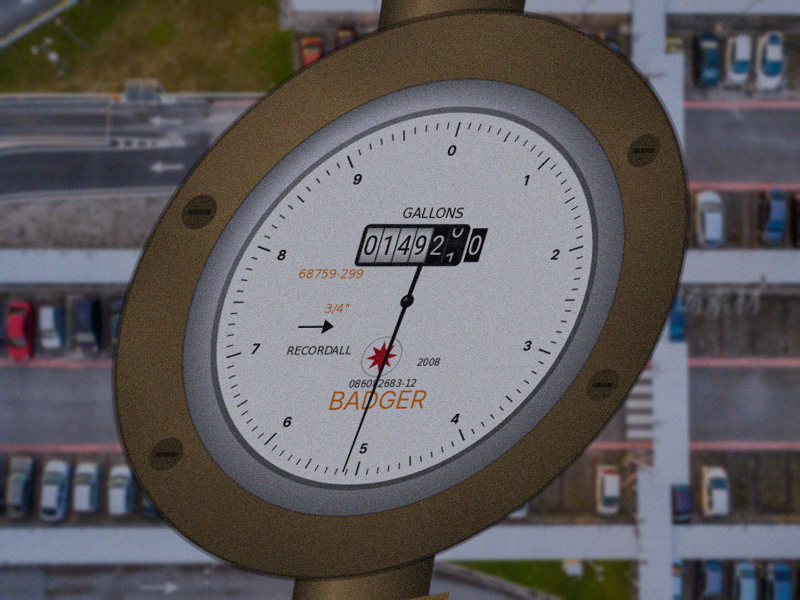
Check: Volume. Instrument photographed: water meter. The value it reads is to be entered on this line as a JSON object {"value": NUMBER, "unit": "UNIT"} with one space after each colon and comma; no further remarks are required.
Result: {"value": 149205.1, "unit": "gal"}
